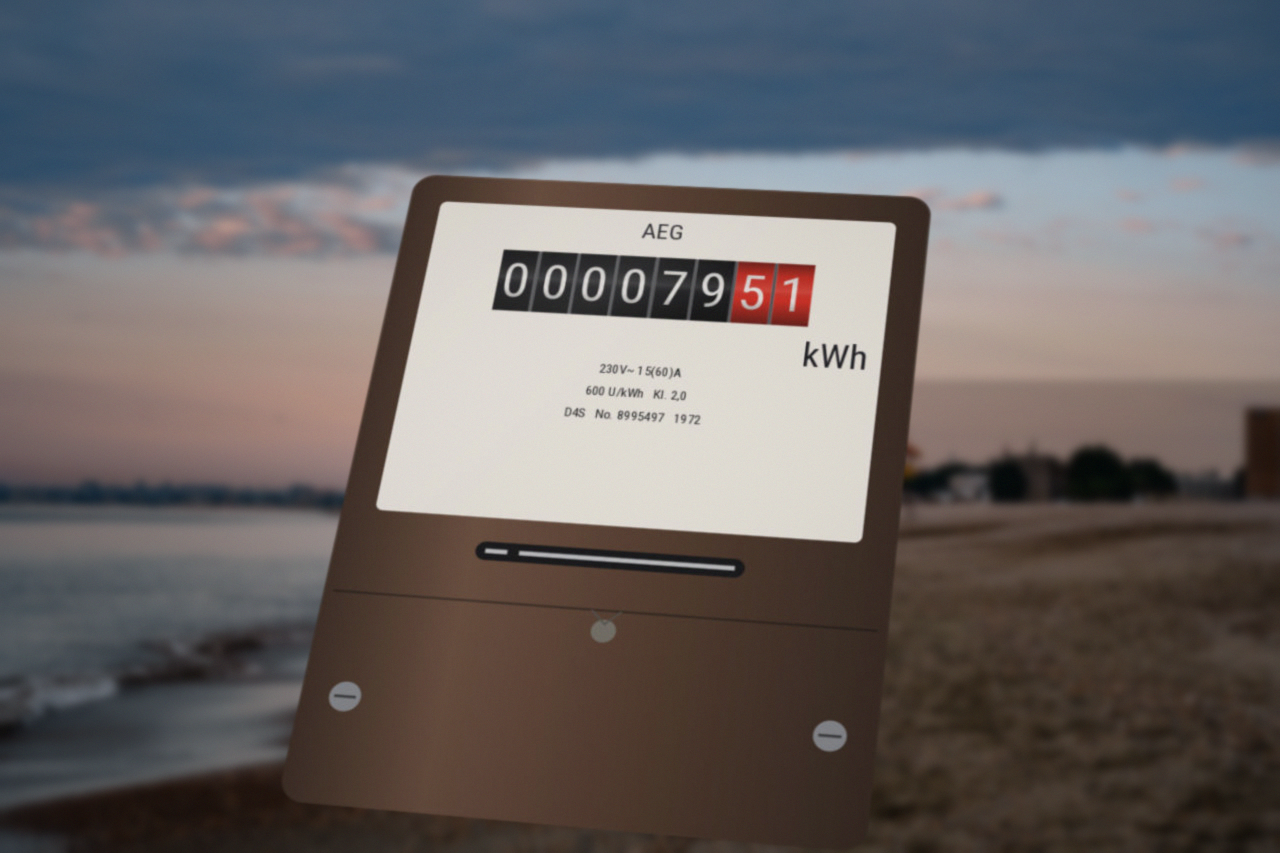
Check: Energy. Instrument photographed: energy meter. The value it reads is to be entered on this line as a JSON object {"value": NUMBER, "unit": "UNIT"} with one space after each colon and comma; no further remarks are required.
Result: {"value": 79.51, "unit": "kWh"}
